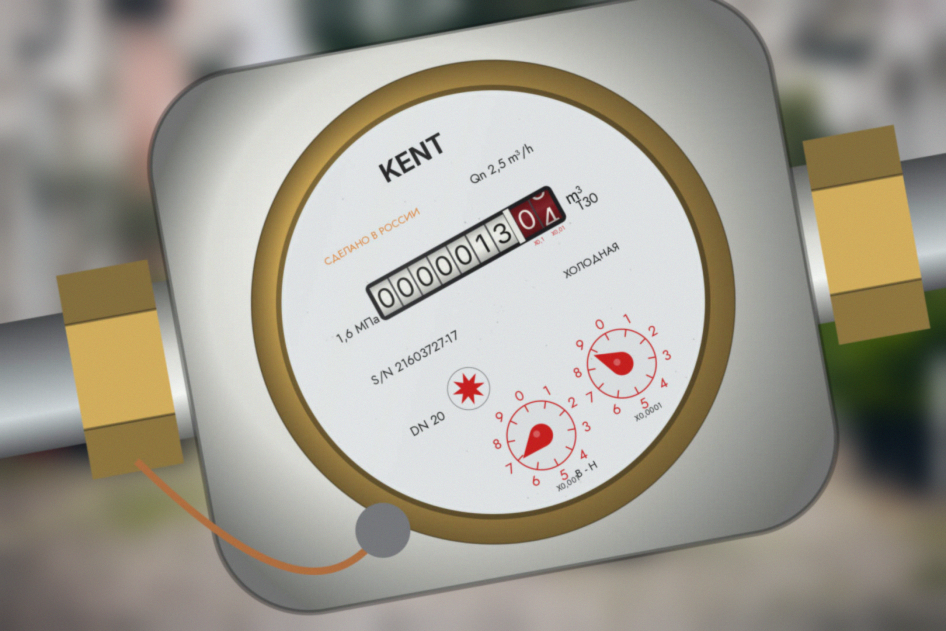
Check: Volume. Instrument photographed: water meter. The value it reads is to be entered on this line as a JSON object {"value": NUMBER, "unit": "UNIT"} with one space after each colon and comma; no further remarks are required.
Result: {"value": 13.0368, "unit": "m³"}
